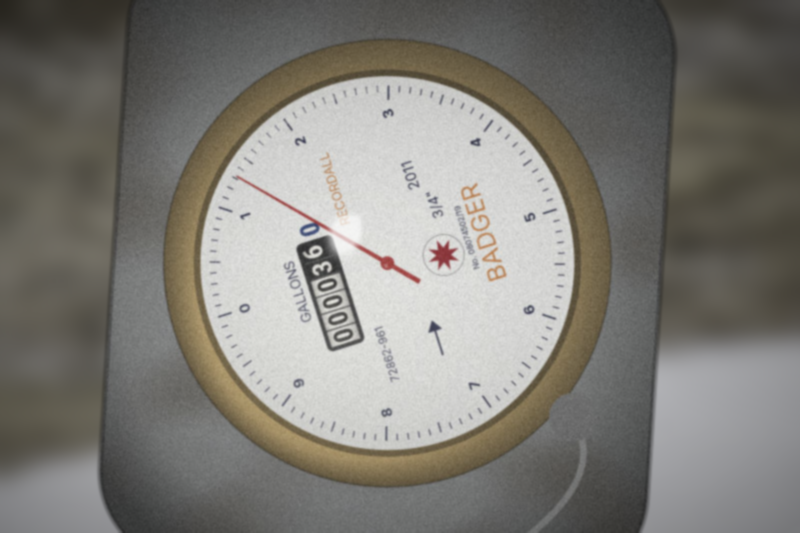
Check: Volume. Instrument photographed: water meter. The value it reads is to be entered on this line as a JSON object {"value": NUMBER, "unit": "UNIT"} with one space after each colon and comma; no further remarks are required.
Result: {"value": 361.3, "unit": "gal"}
